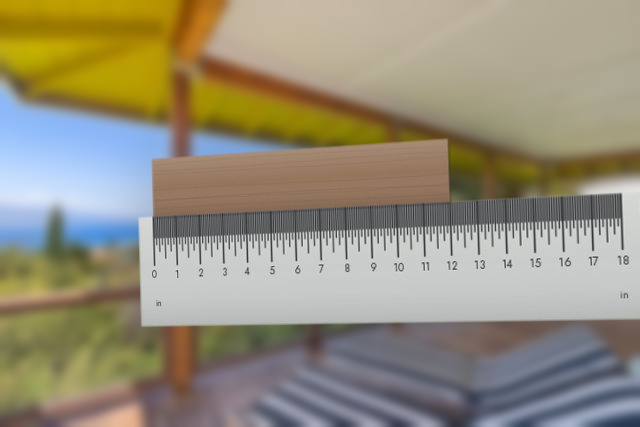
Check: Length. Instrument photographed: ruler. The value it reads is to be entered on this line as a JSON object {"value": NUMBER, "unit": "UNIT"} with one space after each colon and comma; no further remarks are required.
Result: {"value": 12, "unit": "in"}
